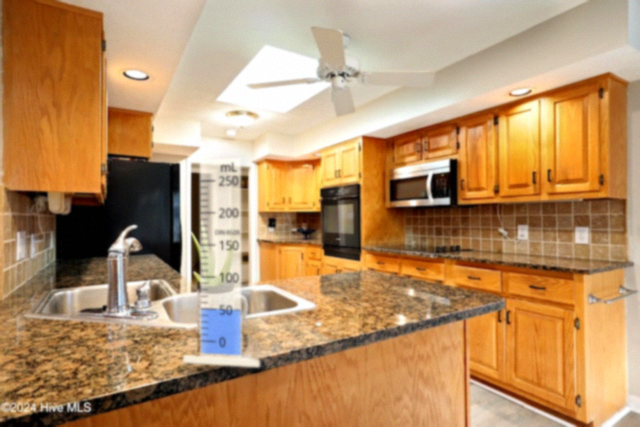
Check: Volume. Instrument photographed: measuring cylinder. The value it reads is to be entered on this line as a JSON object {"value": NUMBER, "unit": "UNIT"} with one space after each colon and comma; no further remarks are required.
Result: {"value": 50, "unit": "mL"}
